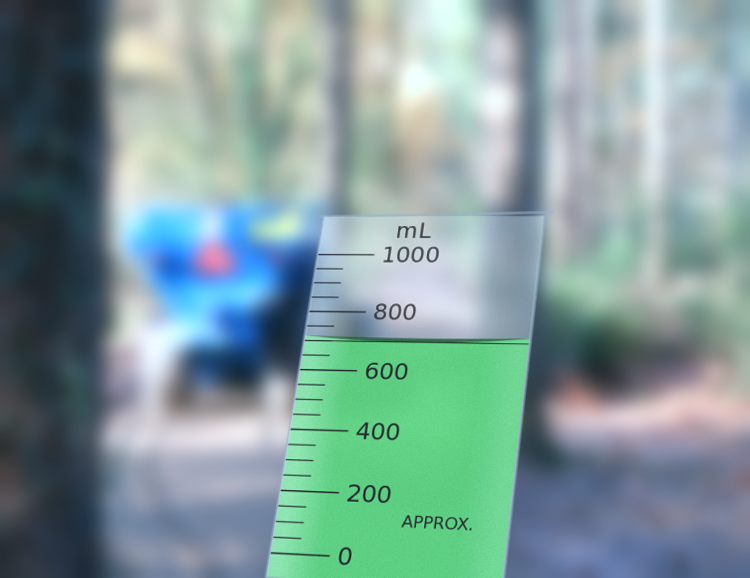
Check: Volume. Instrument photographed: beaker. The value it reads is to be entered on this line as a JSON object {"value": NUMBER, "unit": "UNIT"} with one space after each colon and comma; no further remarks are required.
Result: {"value": 700, "unit": "mL"}
